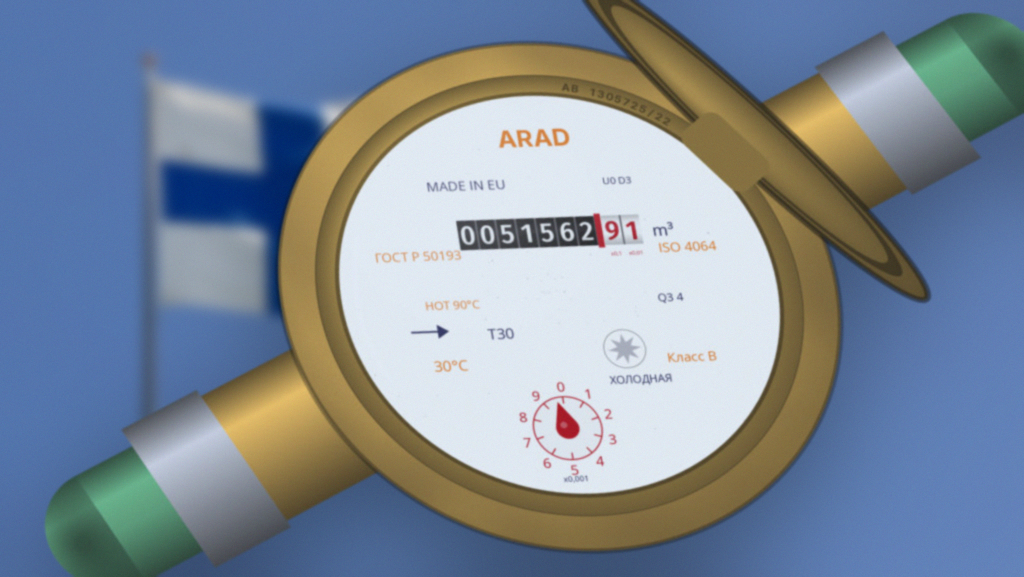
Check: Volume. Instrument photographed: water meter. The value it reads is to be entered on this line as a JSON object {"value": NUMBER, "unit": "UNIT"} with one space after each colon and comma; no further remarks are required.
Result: {"value": 51562.909, "unit": "m³"}
